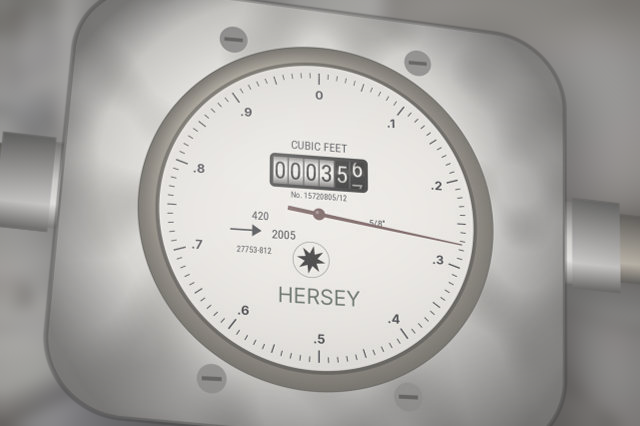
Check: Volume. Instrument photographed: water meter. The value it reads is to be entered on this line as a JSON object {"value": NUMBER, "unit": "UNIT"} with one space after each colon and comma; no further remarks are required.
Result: {"value": 356.27, "unit": "ft³"}
